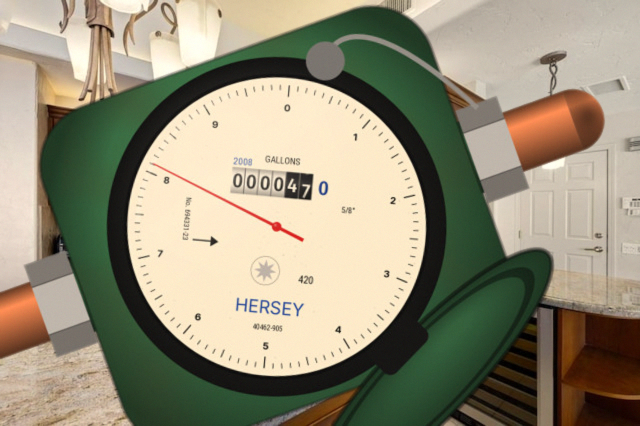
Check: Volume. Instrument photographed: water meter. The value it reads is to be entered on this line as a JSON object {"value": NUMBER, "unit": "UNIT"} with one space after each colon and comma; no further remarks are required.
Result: {"value": 468.1, "unit": "gal"}
